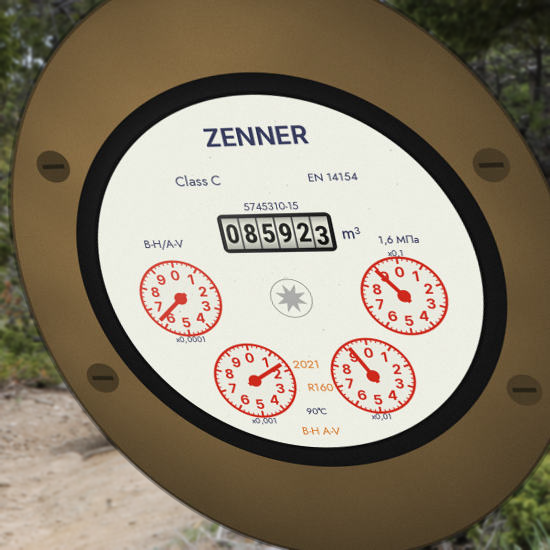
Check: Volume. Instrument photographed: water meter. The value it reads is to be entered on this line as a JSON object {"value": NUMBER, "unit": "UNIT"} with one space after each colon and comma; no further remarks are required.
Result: {"value": 85922.8916, "unit": "m³"}
